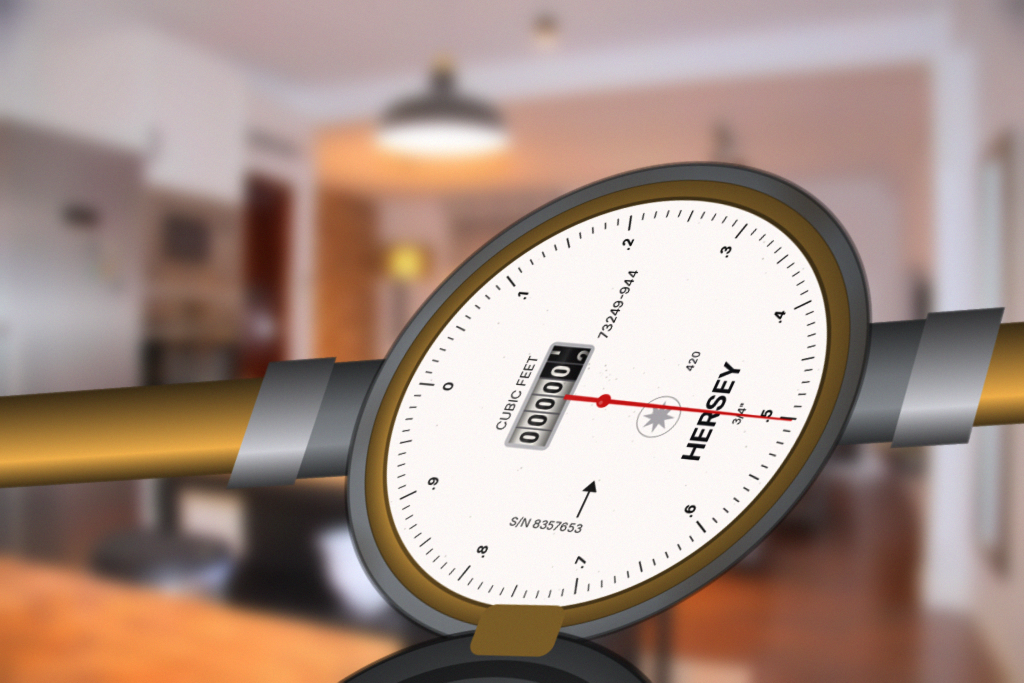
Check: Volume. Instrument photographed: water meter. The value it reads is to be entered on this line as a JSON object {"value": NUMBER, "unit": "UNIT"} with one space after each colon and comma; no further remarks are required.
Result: {"value": 1.50, "unit": "ft³"}
